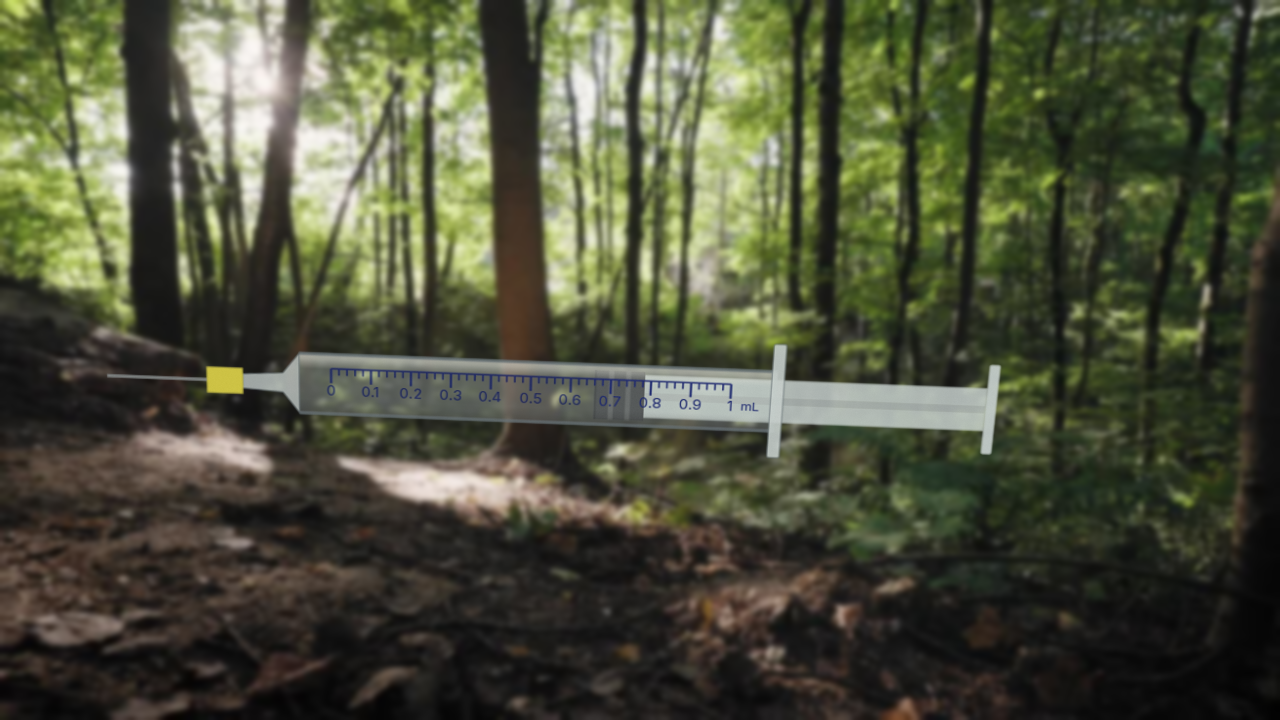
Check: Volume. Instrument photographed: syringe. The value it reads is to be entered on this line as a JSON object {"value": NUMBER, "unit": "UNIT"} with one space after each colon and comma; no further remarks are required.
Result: {"value": 0.66, "unit": "mL"}
